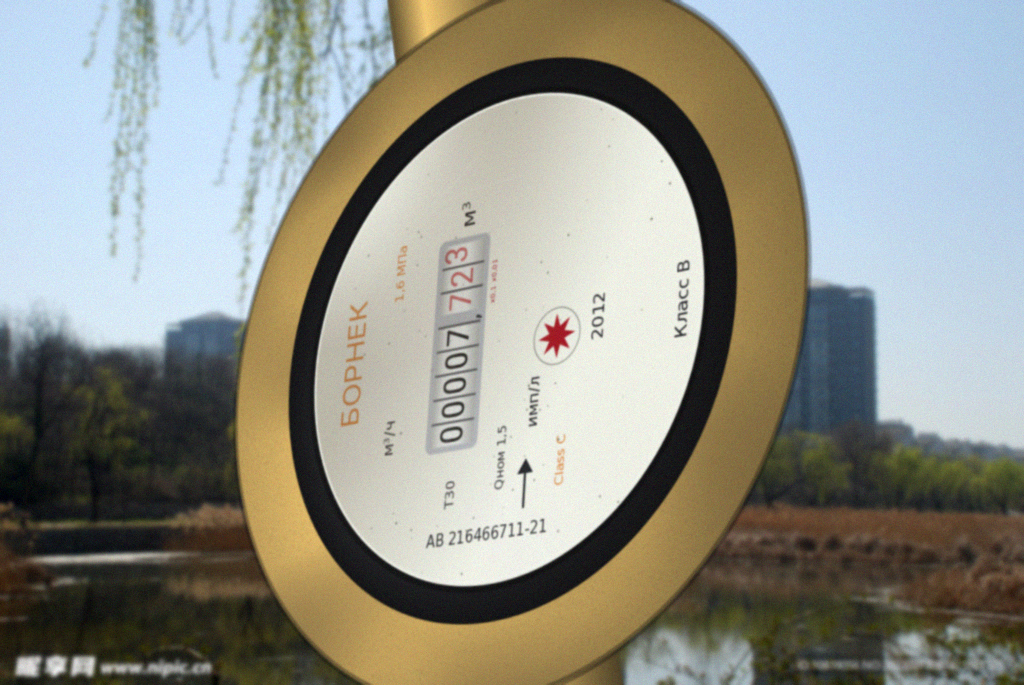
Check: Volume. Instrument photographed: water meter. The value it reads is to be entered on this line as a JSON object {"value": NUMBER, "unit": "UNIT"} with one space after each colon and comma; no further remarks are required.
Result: {"value": 7.723, "unit": "m³"}
